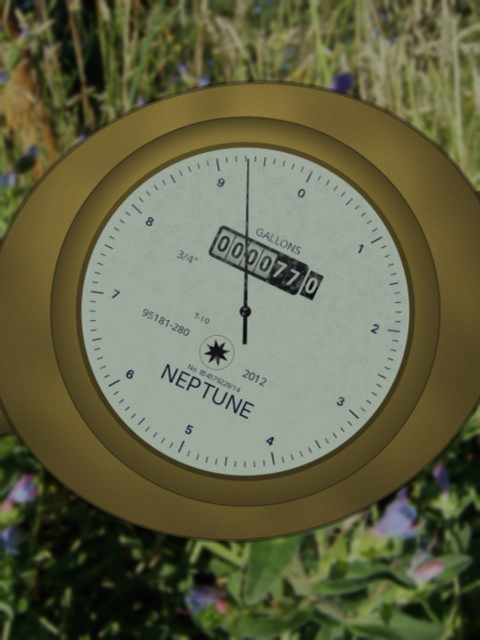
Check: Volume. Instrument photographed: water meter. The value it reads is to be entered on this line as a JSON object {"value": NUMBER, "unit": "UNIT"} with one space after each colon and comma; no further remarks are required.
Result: {"value": 769.3, "unit": "gal"}
